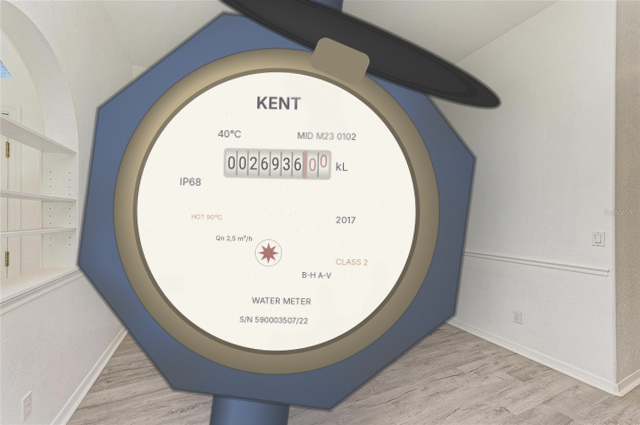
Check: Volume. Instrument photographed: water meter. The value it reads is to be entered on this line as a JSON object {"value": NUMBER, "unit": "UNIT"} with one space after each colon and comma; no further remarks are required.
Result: {"value": 26936.00, "unit": "kL"}
